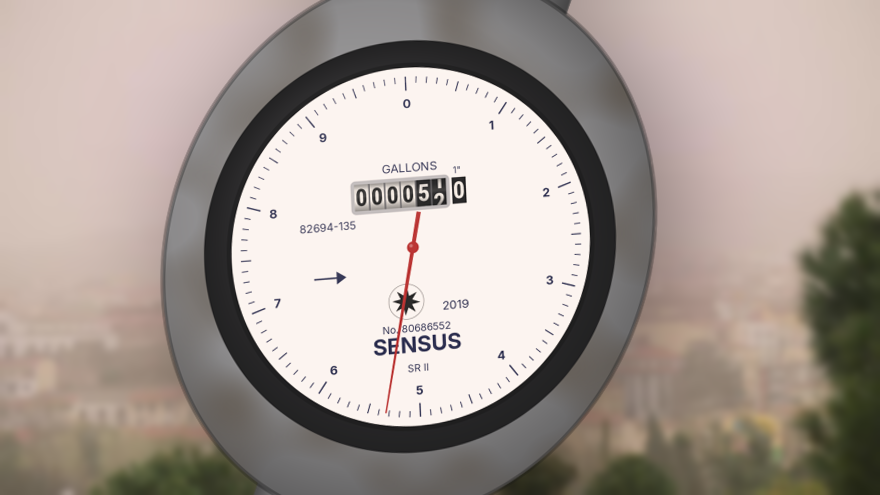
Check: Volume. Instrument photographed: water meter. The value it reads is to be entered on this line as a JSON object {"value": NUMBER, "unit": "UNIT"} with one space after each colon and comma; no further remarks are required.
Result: {"value": 515.3, "unit": "gal"}
